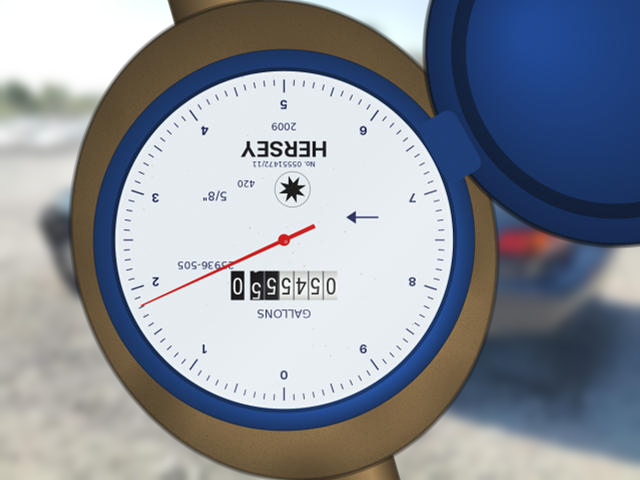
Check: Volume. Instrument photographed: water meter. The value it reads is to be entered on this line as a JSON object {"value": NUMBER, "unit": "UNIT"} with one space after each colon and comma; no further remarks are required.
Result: {"value": 545551.8, "unit": "gal"}
